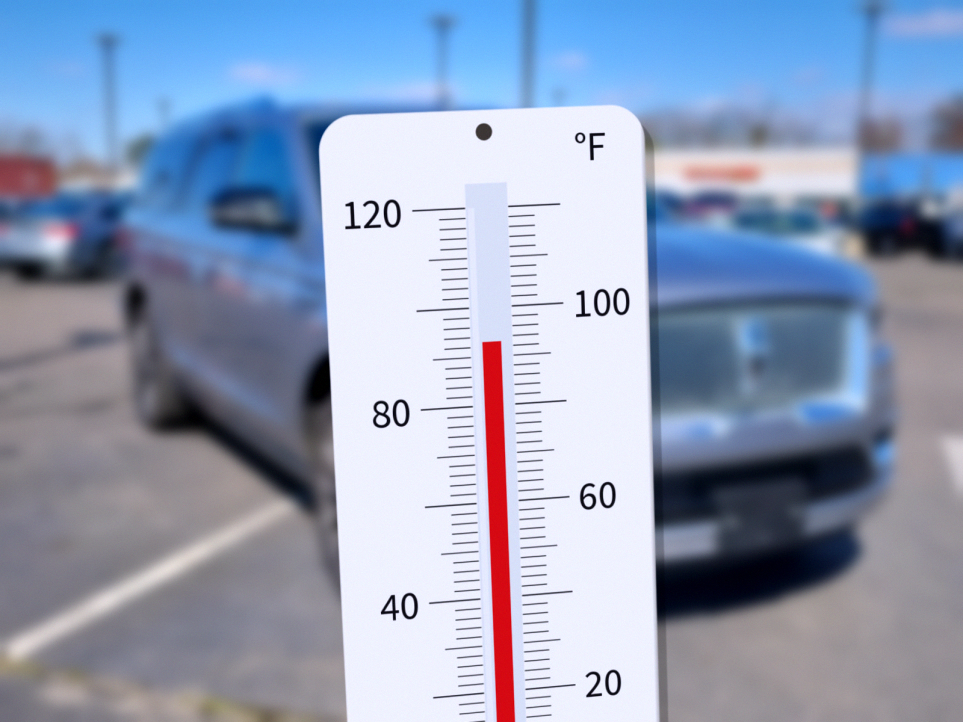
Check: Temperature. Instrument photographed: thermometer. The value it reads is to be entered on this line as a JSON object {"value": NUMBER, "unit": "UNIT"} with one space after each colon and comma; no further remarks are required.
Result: {"value": 93, "unit": "°F"}
